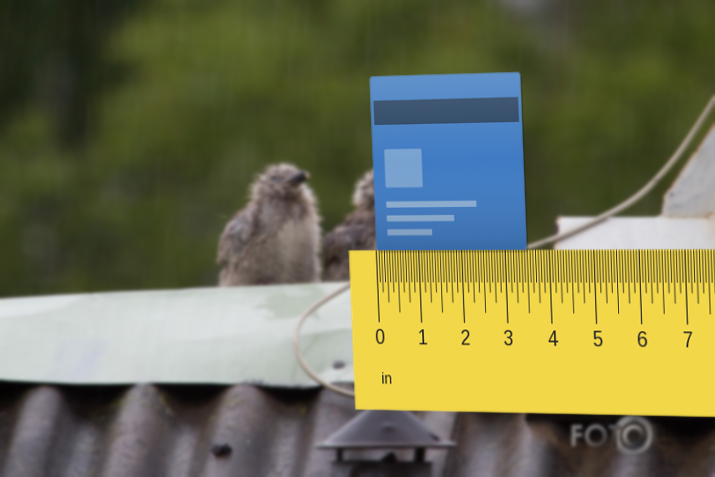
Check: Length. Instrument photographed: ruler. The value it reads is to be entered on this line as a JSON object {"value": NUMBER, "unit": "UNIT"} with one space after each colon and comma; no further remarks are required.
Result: {"value": 3.5, "unit": "in"}
